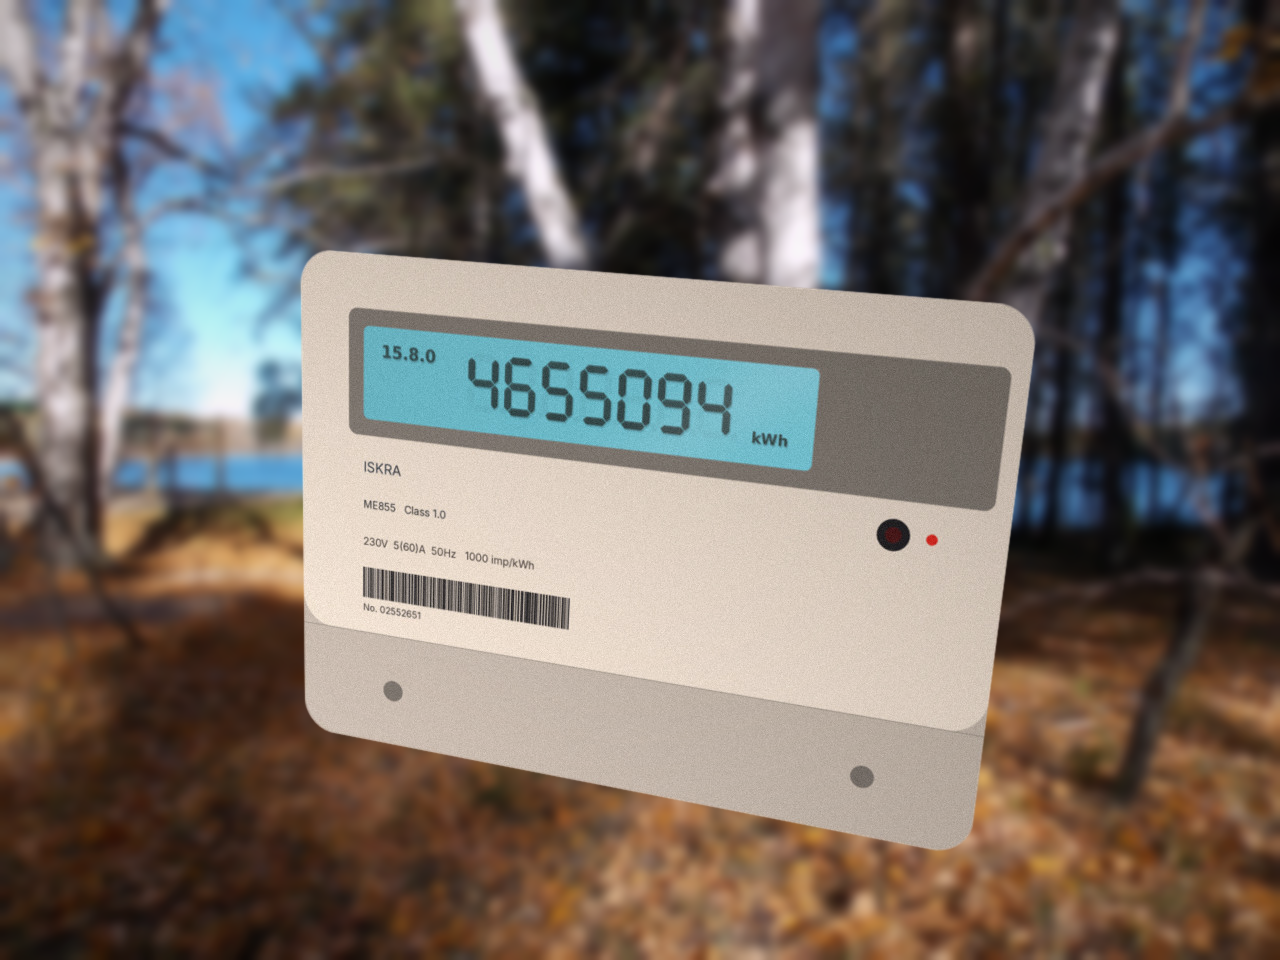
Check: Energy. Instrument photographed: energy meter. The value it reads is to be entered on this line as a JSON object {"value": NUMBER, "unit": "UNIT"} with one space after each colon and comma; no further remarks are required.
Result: {"value": 4655094, "unit": "kWh"}
